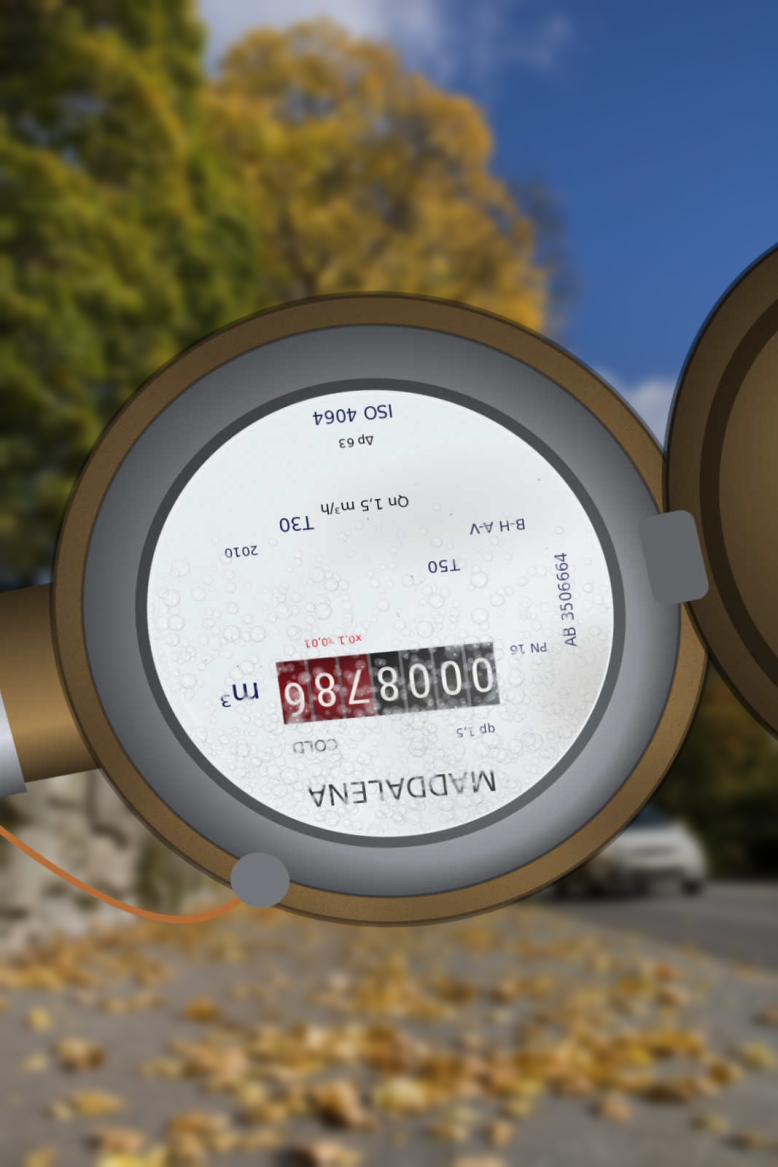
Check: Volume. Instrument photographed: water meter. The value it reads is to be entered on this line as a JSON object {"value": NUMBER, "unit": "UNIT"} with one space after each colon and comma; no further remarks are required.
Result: {"value": 8.786, "unit": "m³"}
